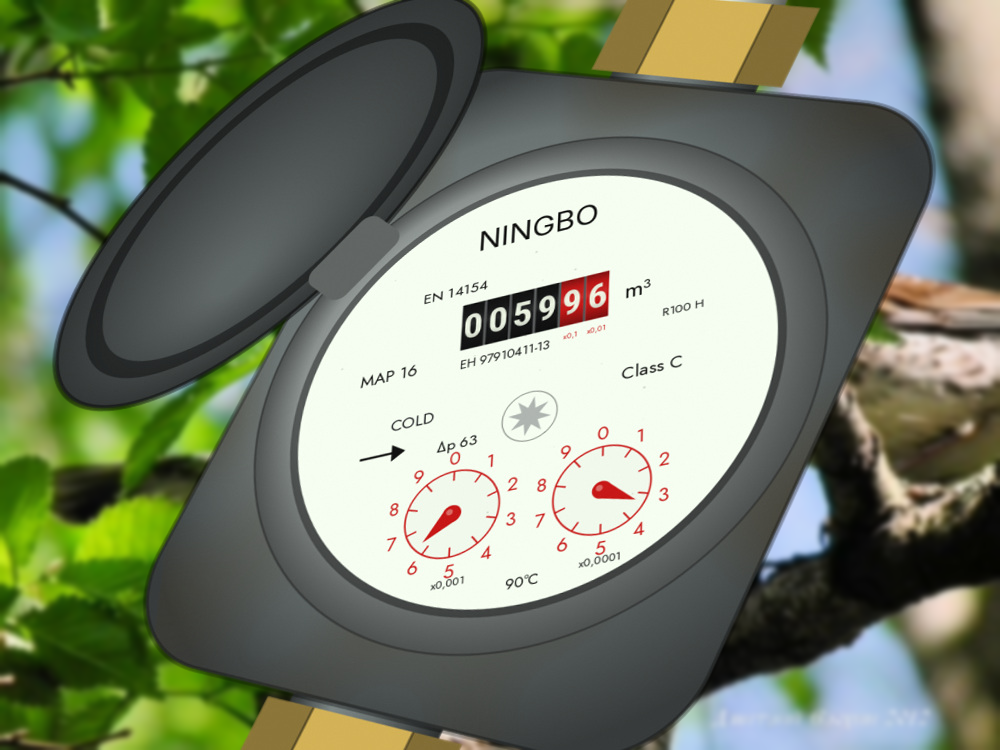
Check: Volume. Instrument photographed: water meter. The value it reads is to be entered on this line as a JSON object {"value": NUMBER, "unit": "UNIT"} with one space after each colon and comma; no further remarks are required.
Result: {"value": 59.9663, "unit": "m³"}
